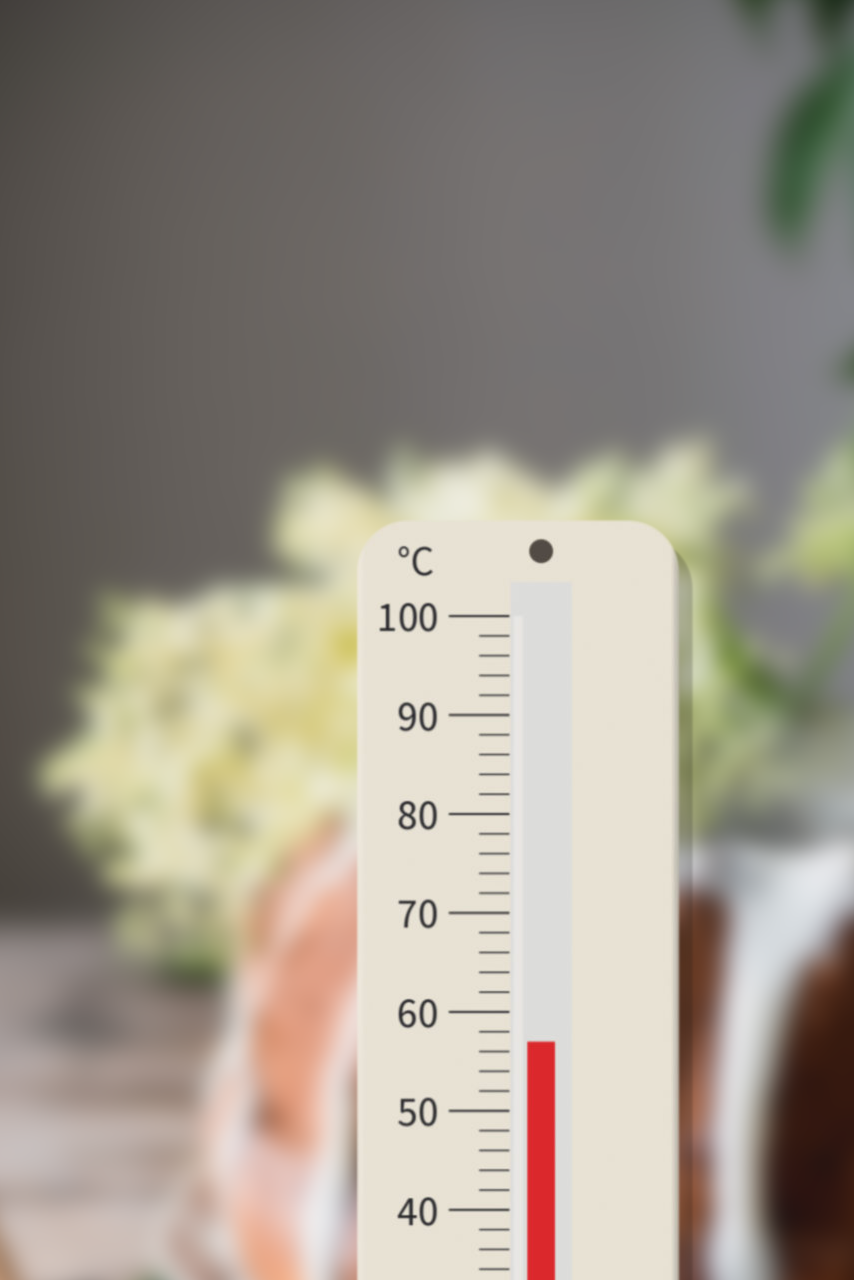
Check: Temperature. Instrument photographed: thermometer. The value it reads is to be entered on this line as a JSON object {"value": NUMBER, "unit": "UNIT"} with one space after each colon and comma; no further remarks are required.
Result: {"value": 57, "unit": "°C"}
